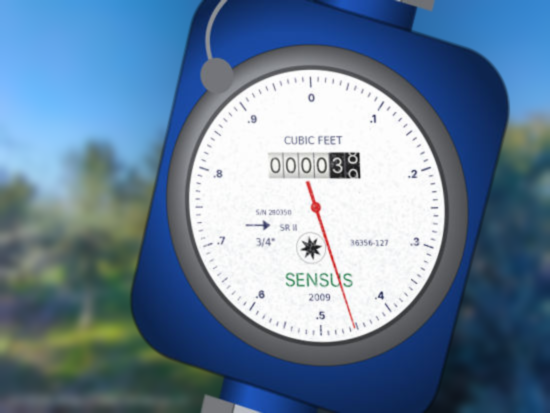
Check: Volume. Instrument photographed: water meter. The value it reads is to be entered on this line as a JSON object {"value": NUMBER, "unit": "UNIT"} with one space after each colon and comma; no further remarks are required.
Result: {"value": 38.45, "unit": "ft³"}
